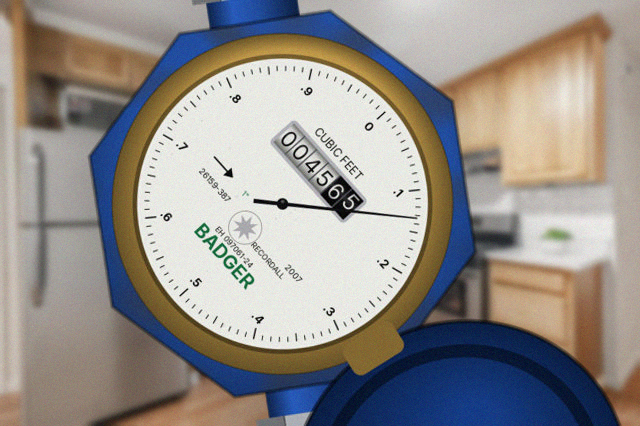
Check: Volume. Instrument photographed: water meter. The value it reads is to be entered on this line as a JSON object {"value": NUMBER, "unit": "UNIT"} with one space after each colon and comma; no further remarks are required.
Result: {"value": 4565.13, "unit": "ft³"}
